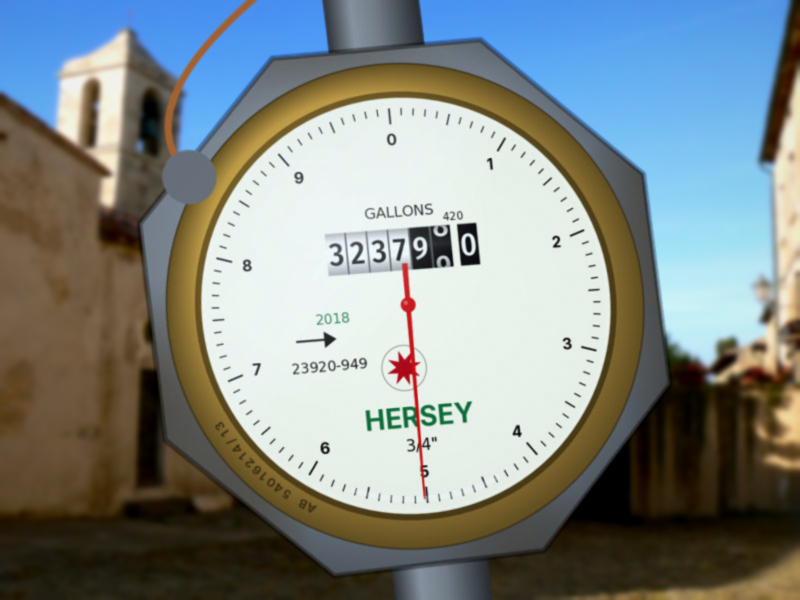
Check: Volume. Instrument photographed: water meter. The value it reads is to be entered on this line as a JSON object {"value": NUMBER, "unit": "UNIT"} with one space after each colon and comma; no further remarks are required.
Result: {"value": 3237985.0, "unit": "gal"}
